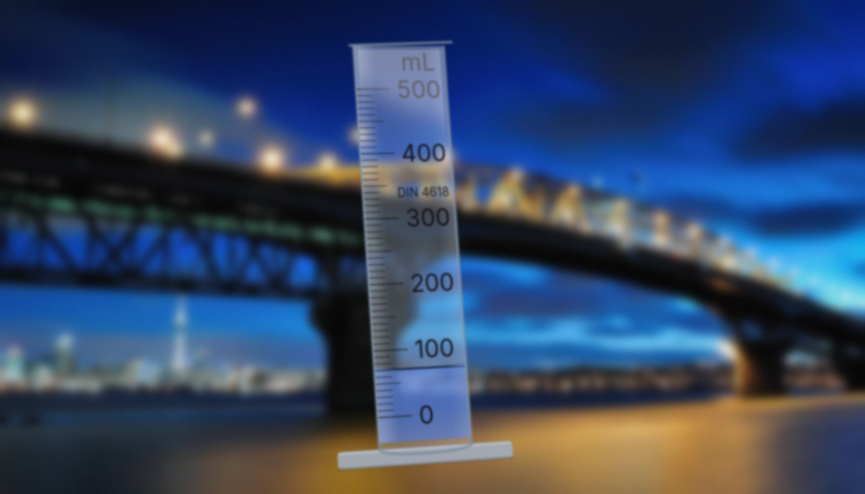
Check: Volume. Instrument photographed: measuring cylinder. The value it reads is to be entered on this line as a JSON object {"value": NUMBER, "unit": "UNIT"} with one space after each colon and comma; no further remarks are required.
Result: {"value": 70, "unit": "mL"}
